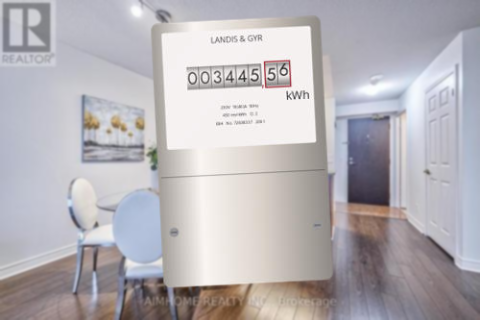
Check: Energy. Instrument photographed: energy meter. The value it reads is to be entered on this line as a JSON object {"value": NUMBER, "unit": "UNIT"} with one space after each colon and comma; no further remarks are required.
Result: {"value": 3445.56, "unit": "kWh"}
